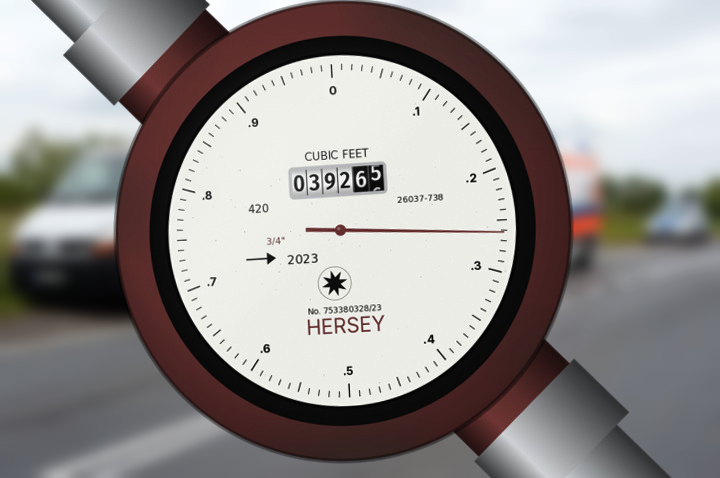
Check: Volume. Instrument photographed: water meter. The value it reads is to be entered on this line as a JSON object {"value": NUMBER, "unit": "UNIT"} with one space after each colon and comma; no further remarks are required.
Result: {"value": 39265.26, "unit": "ft³"}
